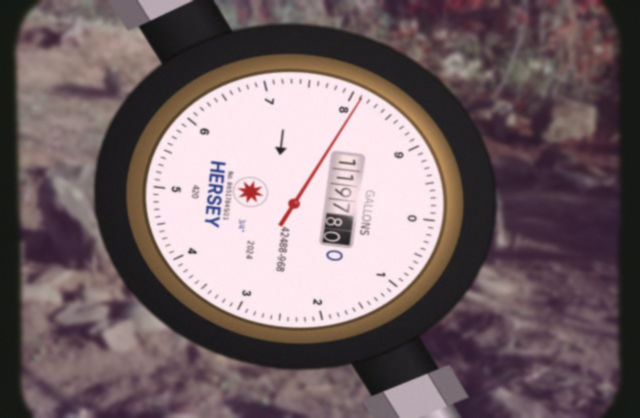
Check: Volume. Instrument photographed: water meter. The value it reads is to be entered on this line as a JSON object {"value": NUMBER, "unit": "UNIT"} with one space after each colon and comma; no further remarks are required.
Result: {"value": 1197798.1, "unit": "gal"}
